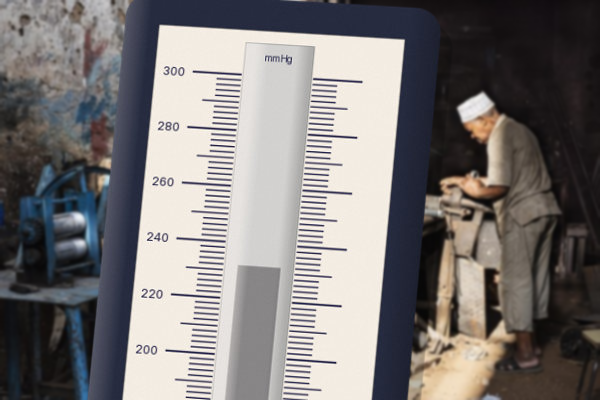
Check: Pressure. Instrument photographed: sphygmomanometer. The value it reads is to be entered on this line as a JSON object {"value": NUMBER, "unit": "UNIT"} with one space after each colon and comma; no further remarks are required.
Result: {"value": 232, "unit": "mmHg"}
